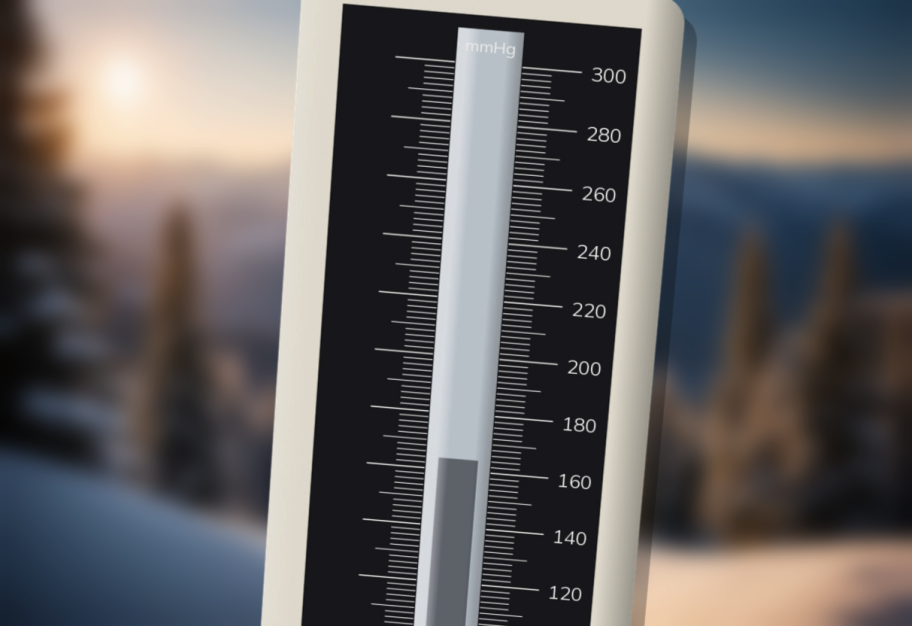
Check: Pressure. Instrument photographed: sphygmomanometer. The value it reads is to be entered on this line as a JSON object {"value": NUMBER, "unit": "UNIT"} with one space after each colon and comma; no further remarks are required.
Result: {"value": 164, "unit": "mmHg"}
